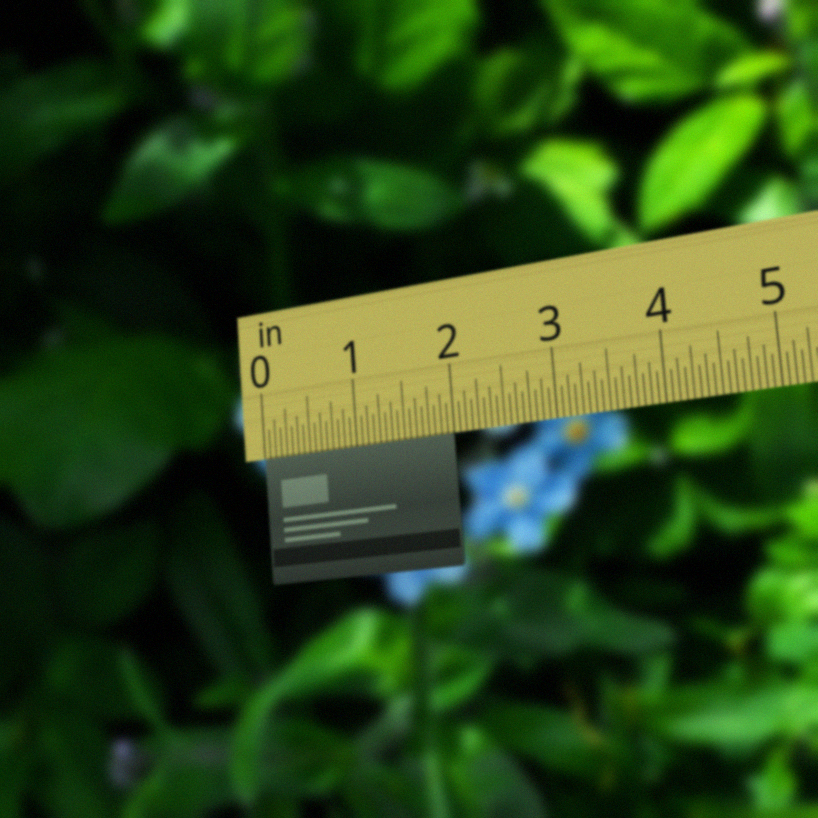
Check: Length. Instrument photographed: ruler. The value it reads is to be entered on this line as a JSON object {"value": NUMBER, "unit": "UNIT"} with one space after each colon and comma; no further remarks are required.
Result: {"value": 2, "unit": "in"}
